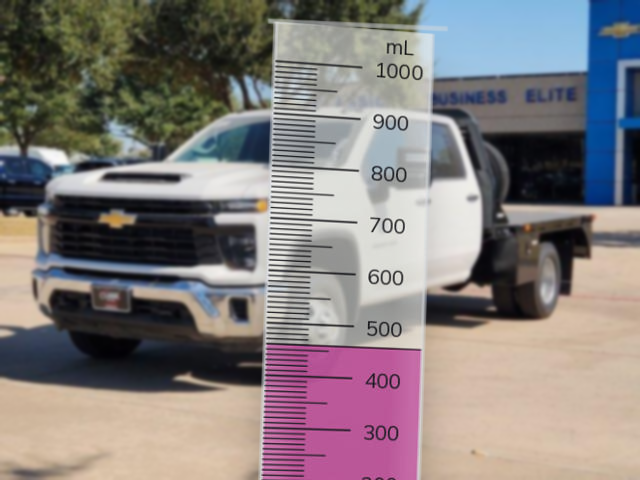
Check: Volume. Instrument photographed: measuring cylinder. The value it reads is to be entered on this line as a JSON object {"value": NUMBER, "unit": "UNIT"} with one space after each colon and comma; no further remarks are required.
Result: {"value": 460, "unit": "mL"}
